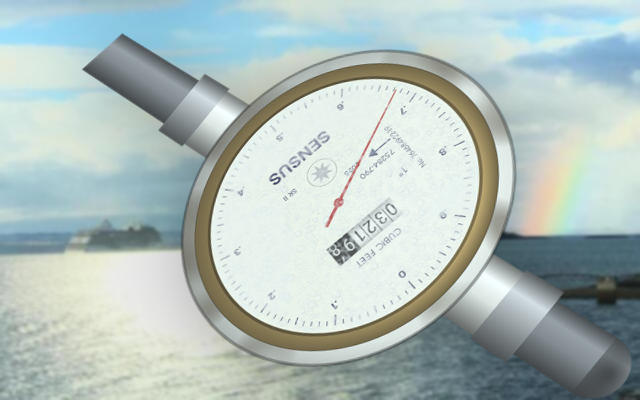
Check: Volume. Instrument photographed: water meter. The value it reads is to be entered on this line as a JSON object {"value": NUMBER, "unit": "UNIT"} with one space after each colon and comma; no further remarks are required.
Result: {"value": 32197.67, "unit": "ft³"}
